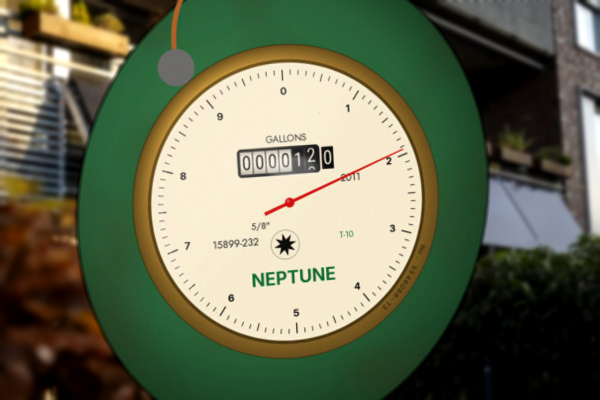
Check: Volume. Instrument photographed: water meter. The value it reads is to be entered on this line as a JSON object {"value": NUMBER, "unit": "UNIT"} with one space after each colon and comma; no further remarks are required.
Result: {"value": 121.9, "unit": "gal"}
